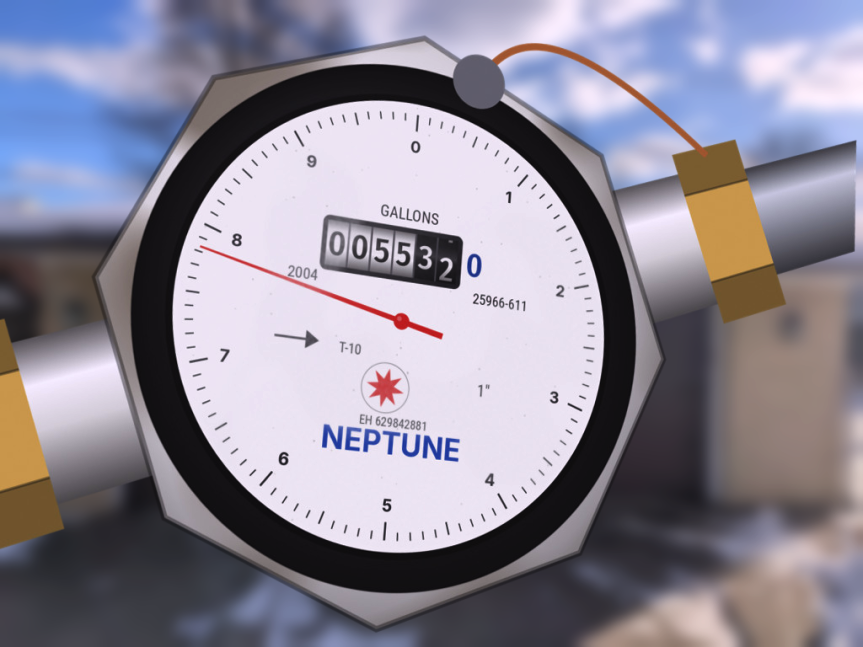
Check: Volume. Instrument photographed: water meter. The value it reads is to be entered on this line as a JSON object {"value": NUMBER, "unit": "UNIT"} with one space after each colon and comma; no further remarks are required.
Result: {"value": 55317.8, "unit": "gal"}
